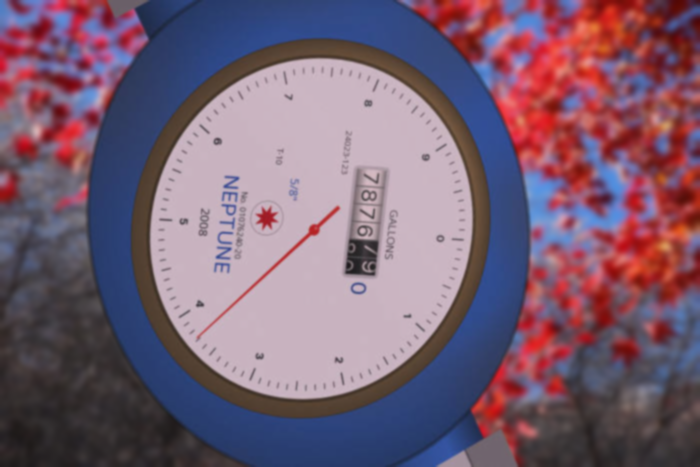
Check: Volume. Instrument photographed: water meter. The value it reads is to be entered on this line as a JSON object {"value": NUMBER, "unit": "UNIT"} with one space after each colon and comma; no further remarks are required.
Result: {"value": 7876793.7, "unit": "gal"}
